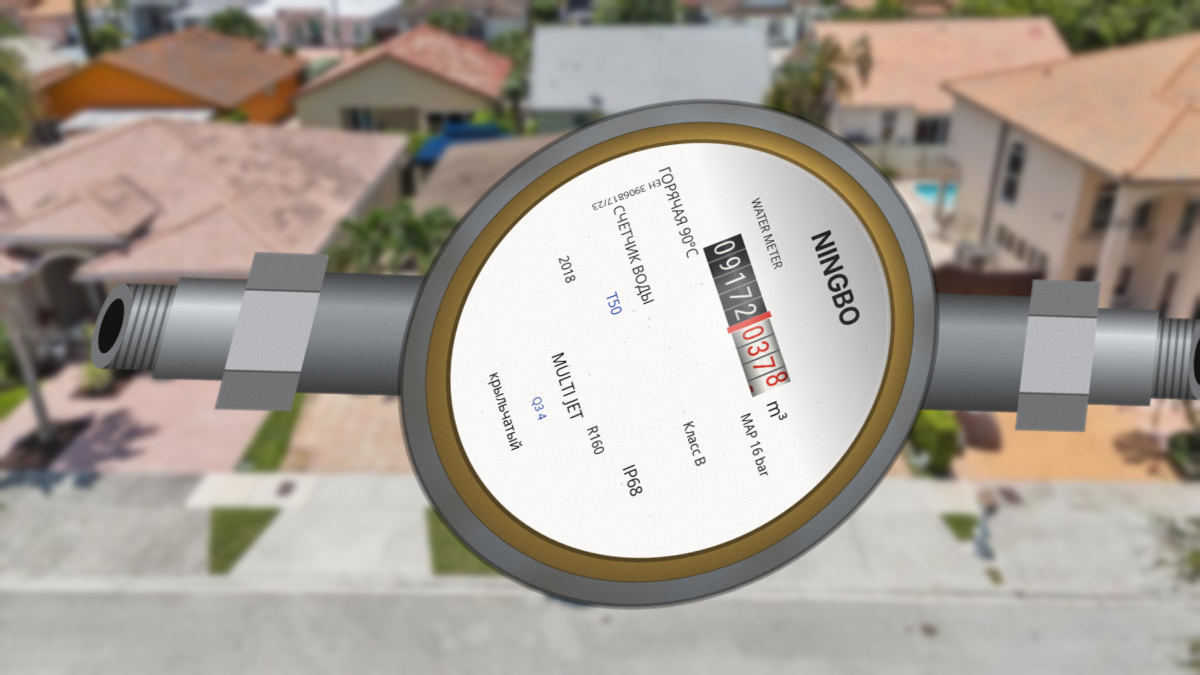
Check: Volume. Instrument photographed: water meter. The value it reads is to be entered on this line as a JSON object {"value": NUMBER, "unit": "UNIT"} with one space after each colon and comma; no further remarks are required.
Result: {"value": 9172.0378, "unit": "m³"}
